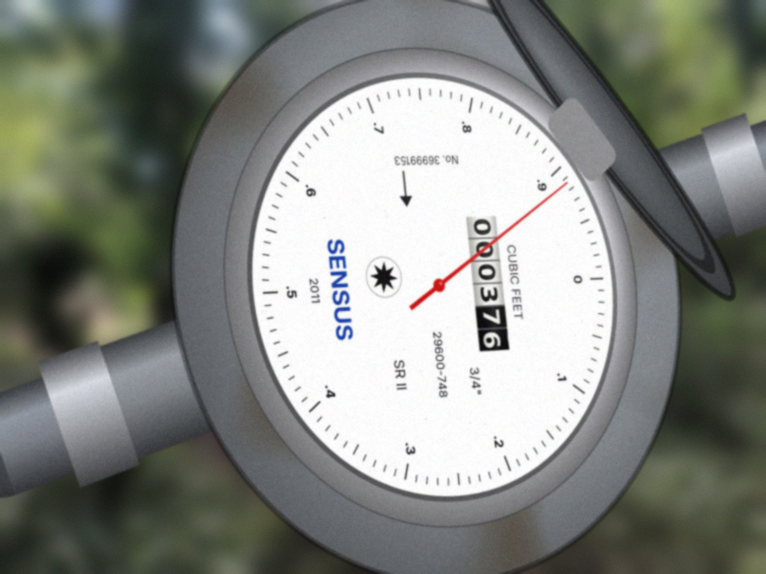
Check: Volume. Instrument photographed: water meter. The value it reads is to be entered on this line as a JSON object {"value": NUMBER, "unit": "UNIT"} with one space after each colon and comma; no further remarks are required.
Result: {"value": 375.91, "unit": "ft³"}
